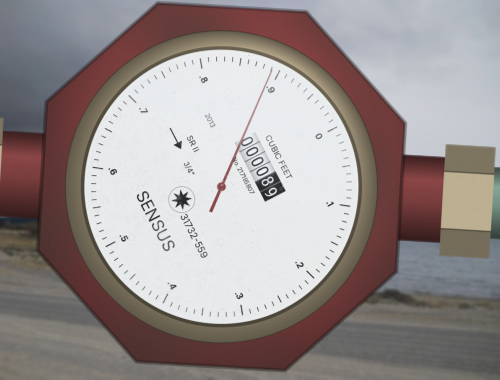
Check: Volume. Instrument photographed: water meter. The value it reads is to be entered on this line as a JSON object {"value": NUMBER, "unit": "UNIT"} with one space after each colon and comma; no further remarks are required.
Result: {"value": 88.89, "unit": "ft³"}
